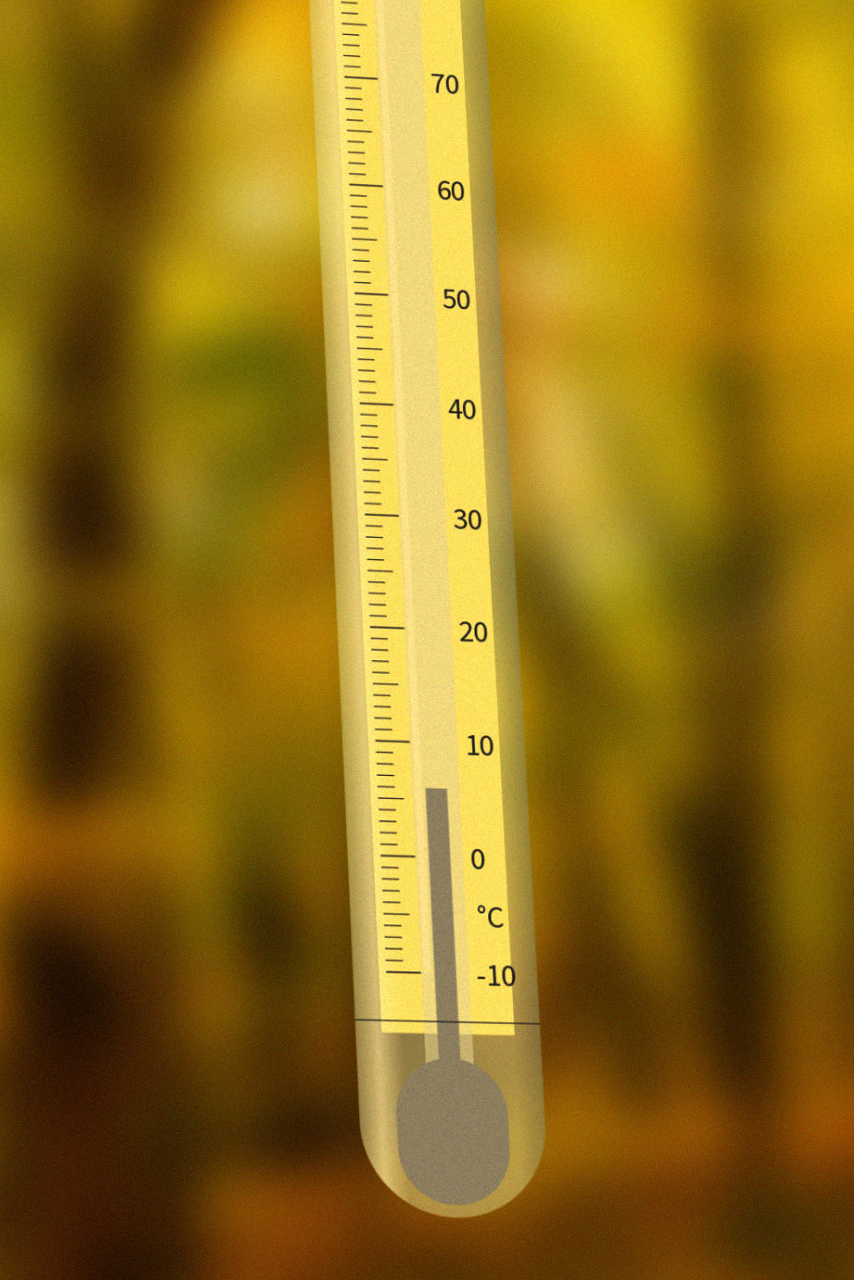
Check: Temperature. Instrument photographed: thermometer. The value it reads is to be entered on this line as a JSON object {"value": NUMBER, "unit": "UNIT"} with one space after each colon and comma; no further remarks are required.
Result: {"value": 6, "unit": "°C"}
